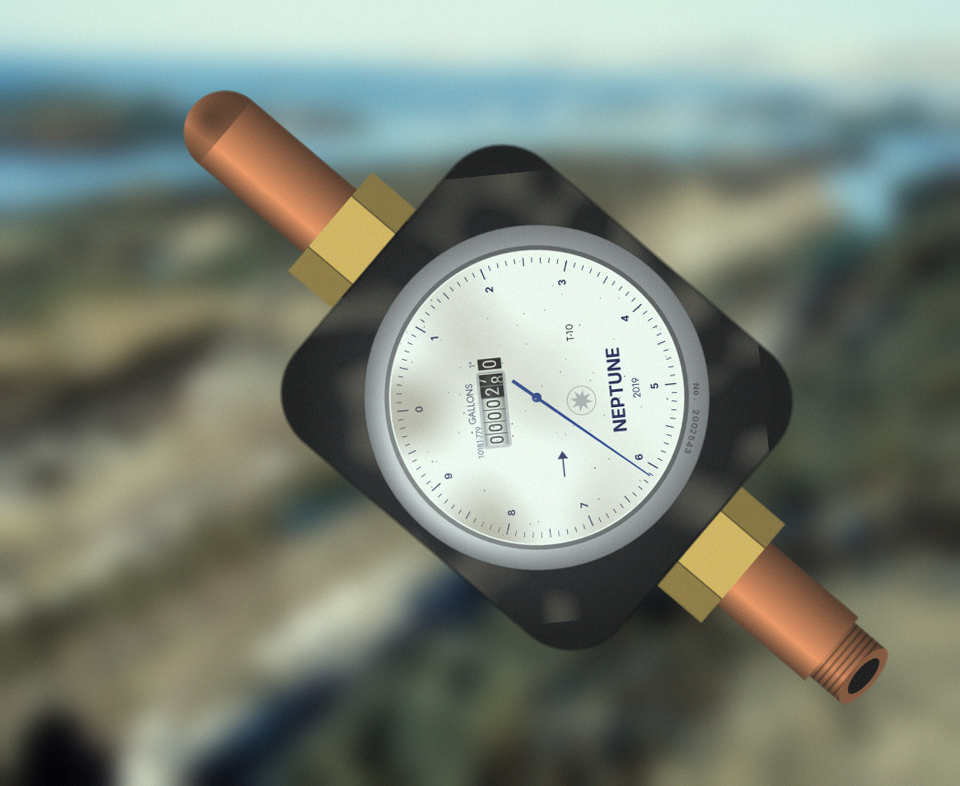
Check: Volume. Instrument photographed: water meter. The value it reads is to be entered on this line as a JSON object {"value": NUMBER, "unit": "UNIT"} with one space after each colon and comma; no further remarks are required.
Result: {"value": 276.1, "unit": "gal"}
